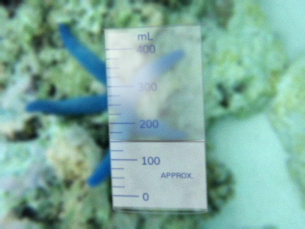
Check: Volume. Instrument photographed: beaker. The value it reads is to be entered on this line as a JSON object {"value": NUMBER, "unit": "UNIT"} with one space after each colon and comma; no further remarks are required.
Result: {"value": 150, "unit": "mL"}
